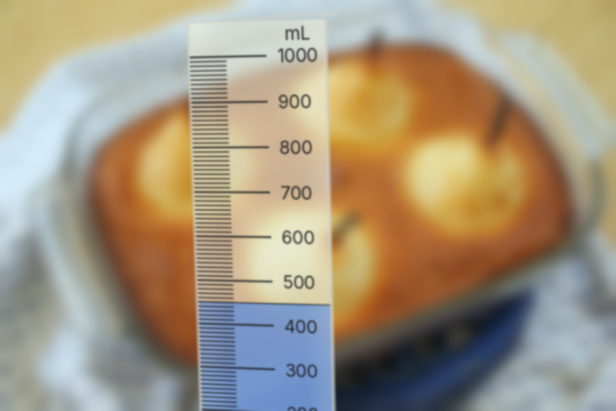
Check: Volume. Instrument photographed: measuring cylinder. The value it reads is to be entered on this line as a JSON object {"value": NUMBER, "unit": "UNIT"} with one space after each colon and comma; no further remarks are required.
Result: {"value": 450, "unit": "mL"}
